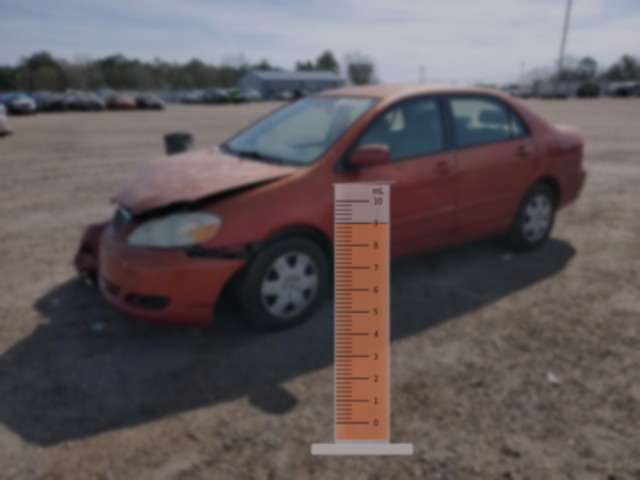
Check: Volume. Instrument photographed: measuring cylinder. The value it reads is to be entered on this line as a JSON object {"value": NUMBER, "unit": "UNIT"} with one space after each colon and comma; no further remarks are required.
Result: {"value": 9, "unit": "mL"}
